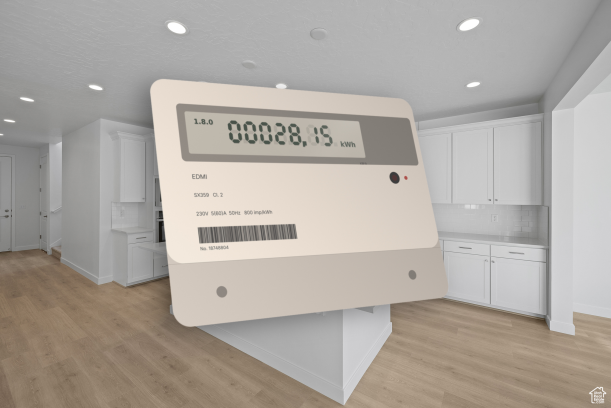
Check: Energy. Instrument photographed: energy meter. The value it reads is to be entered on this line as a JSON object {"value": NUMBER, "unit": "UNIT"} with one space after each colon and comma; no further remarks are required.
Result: {"value": 28.15, "unit": "kWh"}
